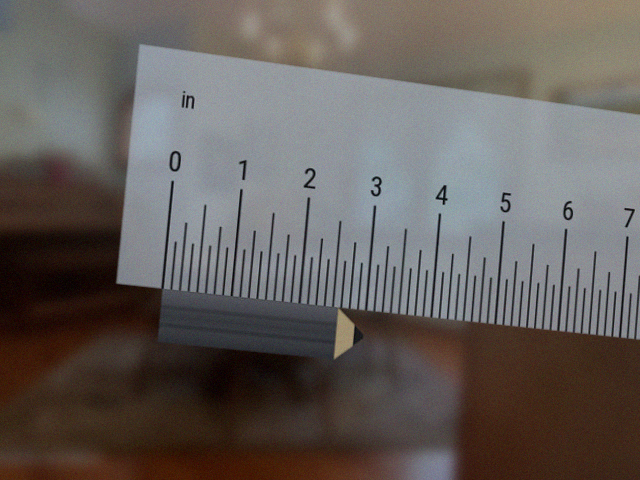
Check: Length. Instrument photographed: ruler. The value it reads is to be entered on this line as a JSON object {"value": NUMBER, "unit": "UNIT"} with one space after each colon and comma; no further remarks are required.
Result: {"value": 3, "unit": "in"}
